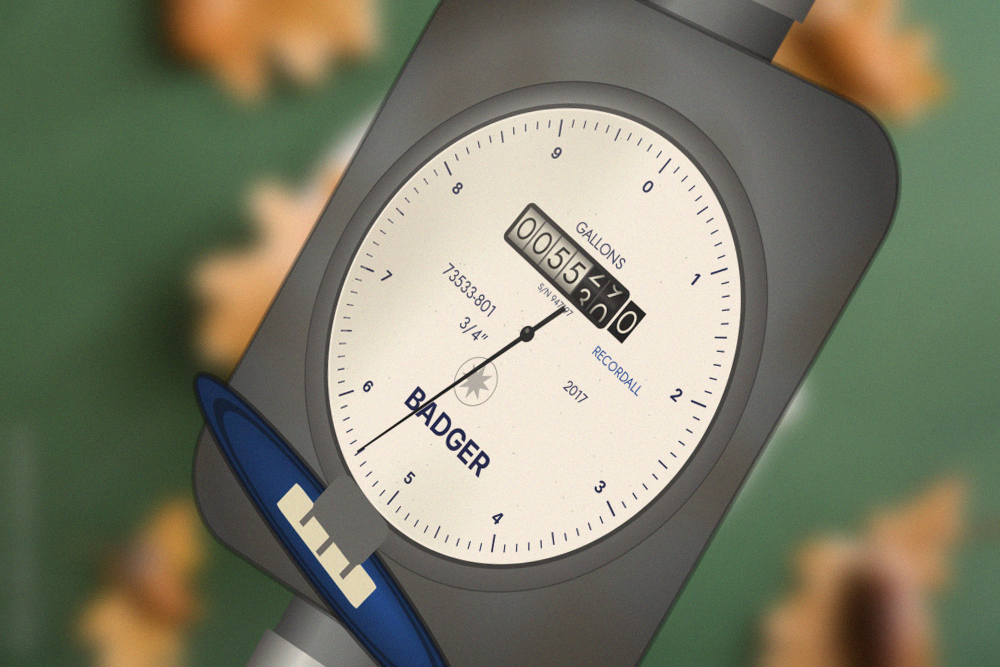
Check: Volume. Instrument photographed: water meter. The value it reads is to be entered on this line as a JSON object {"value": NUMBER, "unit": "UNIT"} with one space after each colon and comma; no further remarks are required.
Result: {"value": 55295.5, "unit": "gal"}
